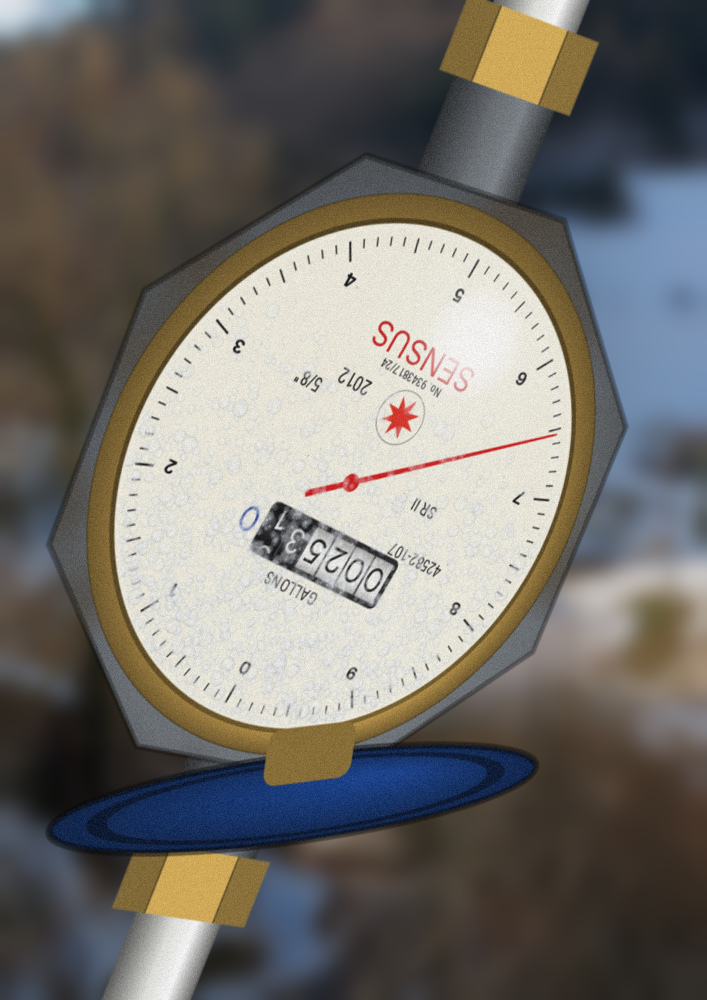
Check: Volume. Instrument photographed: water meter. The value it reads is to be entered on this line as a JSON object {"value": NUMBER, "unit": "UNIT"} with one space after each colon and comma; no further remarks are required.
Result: {"value": 25306.5, "unit": "gal"}
